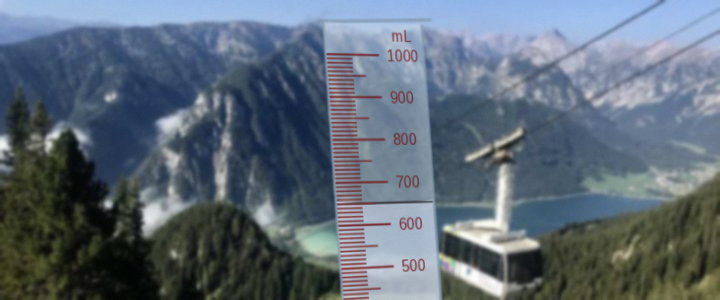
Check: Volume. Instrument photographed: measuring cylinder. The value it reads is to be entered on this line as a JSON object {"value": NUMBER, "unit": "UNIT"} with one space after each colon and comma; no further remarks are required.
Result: {"value": 650, "unit": "mL"}
